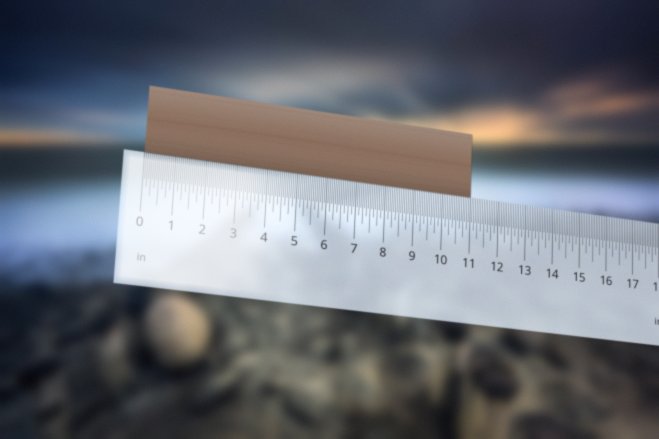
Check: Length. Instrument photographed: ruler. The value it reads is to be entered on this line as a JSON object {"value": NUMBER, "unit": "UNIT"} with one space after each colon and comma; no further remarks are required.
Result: {"value": 11, "unit": "in"}
